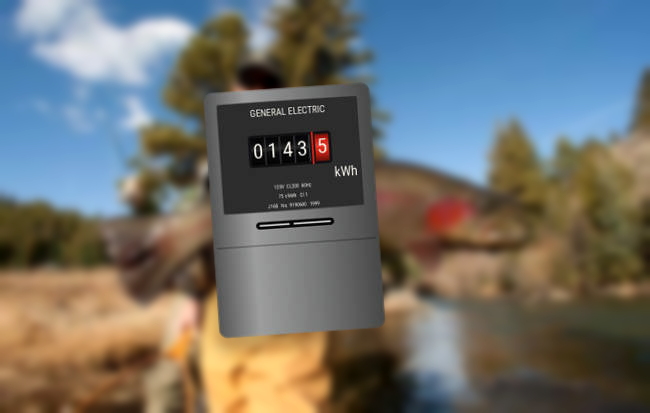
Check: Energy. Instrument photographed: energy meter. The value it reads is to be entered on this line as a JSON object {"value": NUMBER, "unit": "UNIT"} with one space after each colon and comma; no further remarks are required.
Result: {"value": 143.5, "unit": "kWh"}
